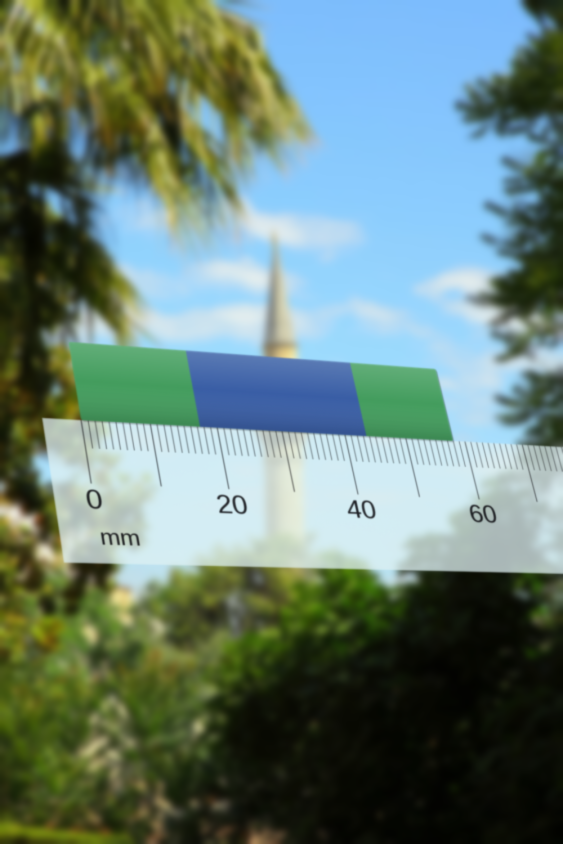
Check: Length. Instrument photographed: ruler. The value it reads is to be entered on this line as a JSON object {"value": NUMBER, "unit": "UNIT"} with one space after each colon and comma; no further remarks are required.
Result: {"value": 58, "unit": "mm"}
